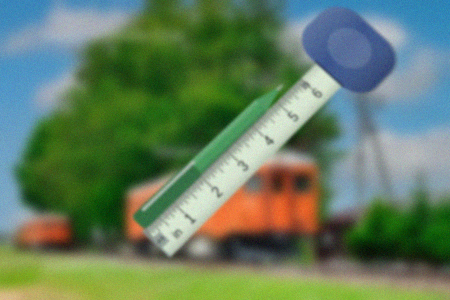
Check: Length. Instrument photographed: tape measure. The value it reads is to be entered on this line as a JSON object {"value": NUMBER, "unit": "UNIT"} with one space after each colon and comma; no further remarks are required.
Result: {"value": 5.5, "unit": "in"}
